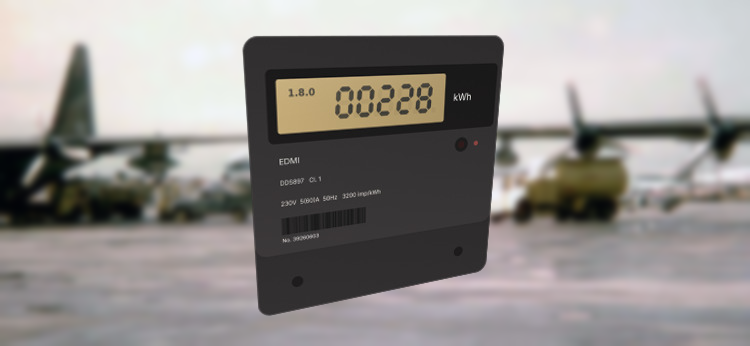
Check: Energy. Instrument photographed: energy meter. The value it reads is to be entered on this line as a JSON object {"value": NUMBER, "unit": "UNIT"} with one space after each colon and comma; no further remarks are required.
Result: {"value": 228, "unit": "kWh"}
